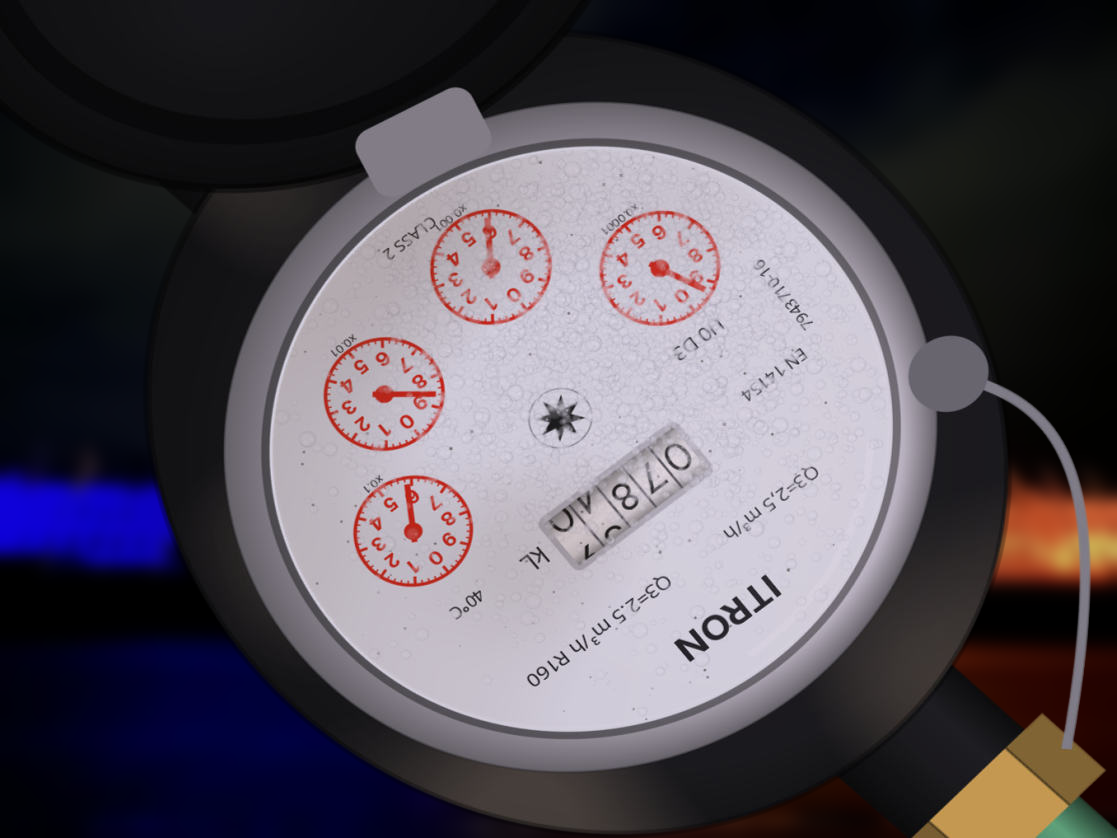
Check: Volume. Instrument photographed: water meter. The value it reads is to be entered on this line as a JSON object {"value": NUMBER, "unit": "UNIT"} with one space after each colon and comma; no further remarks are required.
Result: {"value": 7839.5859, "unit": "kL"}
